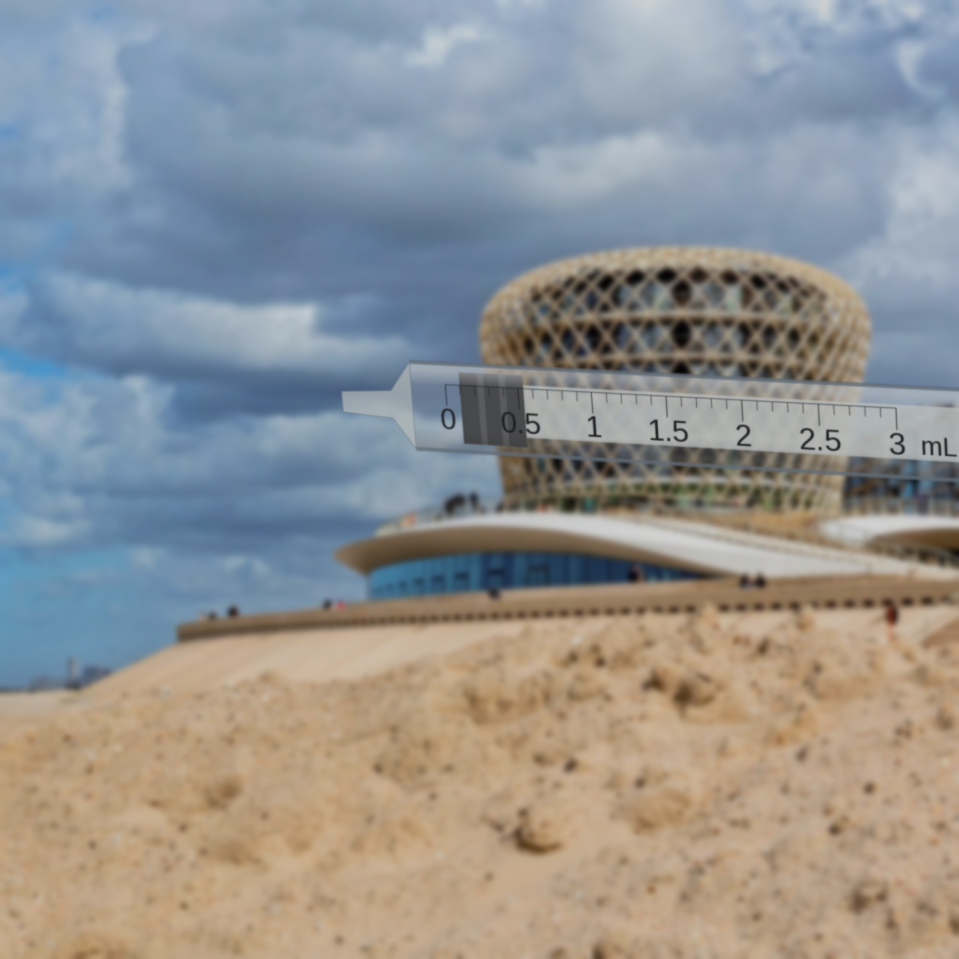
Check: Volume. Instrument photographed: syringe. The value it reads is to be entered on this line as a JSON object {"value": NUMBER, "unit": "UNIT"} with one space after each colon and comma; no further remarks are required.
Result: {"value": 0.1, "unit": "mL"}
